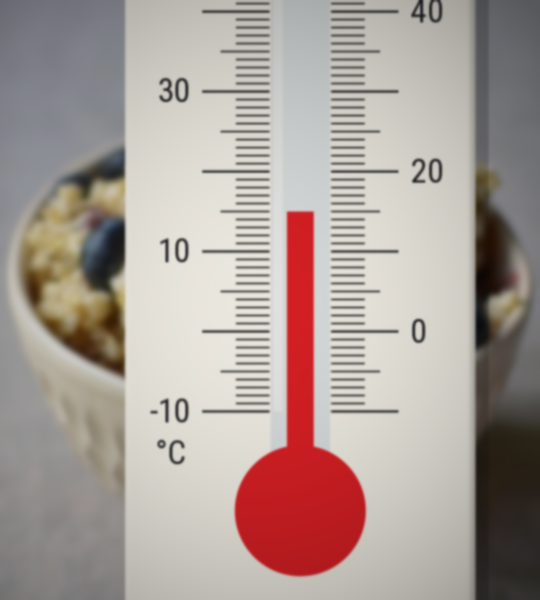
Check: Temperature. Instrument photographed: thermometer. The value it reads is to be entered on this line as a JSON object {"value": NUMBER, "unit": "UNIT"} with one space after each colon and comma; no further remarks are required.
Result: {"value": 15, "unit": "°C"}
